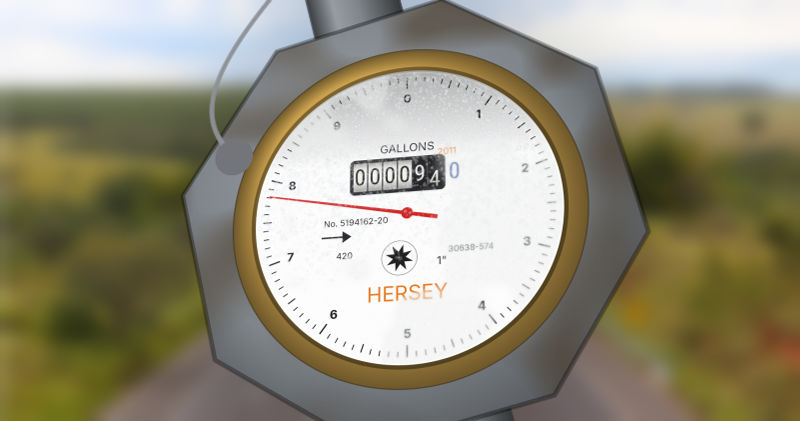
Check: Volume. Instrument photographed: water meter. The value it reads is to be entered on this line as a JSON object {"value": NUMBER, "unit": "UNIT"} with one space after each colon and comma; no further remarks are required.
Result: {"value": 937.8, "unit": "gal"}
